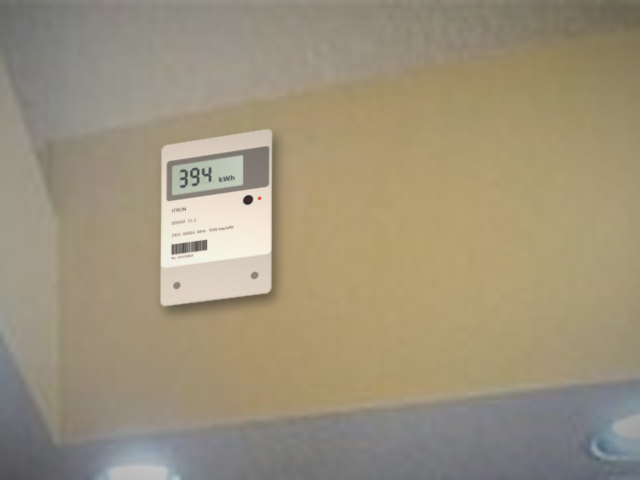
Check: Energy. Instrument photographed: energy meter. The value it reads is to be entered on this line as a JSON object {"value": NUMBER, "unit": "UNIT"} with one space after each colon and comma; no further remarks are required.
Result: {"value": 394, "unit": "kWh"}
